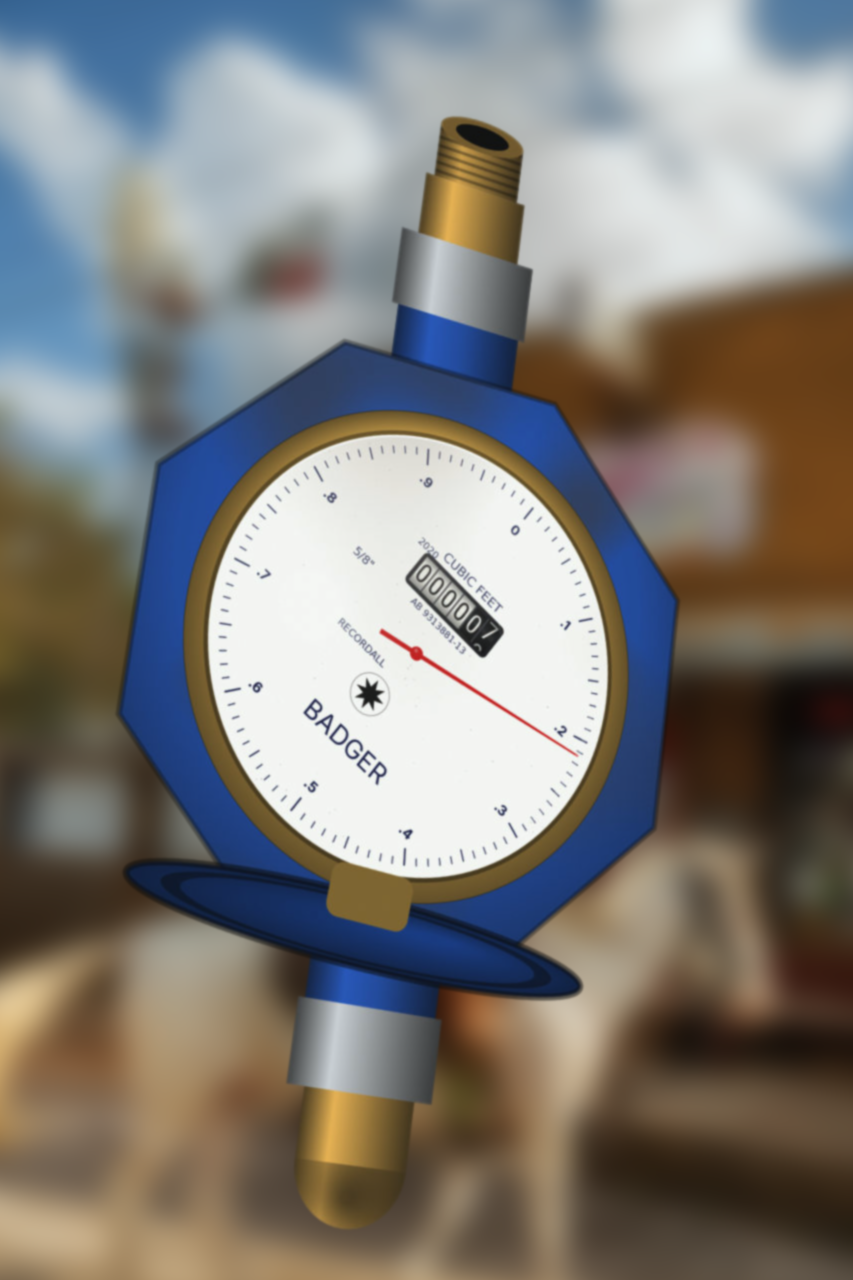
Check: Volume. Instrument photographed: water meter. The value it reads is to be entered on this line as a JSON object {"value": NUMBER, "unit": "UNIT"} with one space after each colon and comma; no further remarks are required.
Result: {"value": 7.21, "unit": "ft³"}
